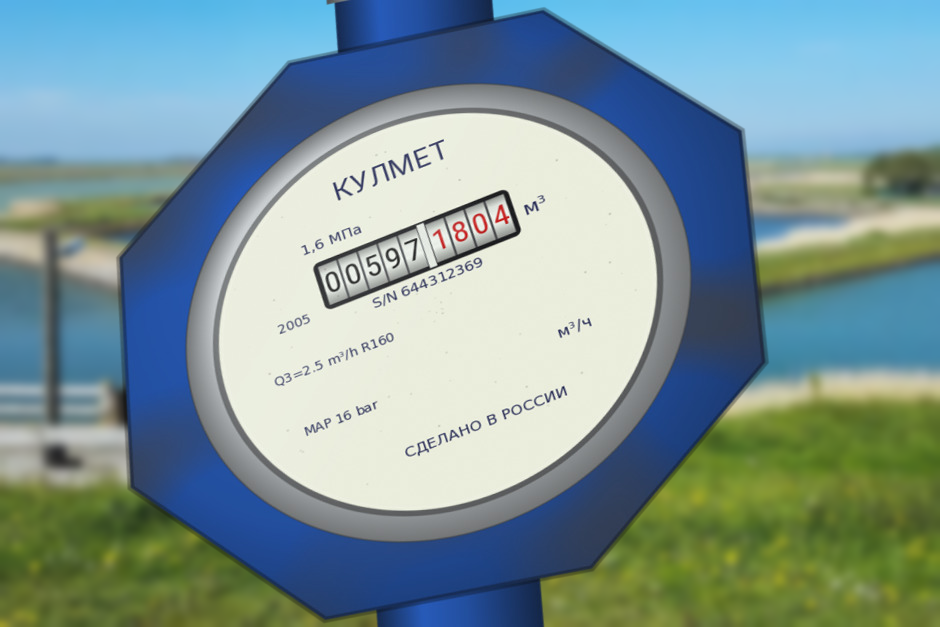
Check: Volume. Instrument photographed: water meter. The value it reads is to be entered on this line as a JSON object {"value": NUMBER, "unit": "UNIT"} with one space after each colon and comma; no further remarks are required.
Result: {"value": 597.1804, "unit": "m³"}
